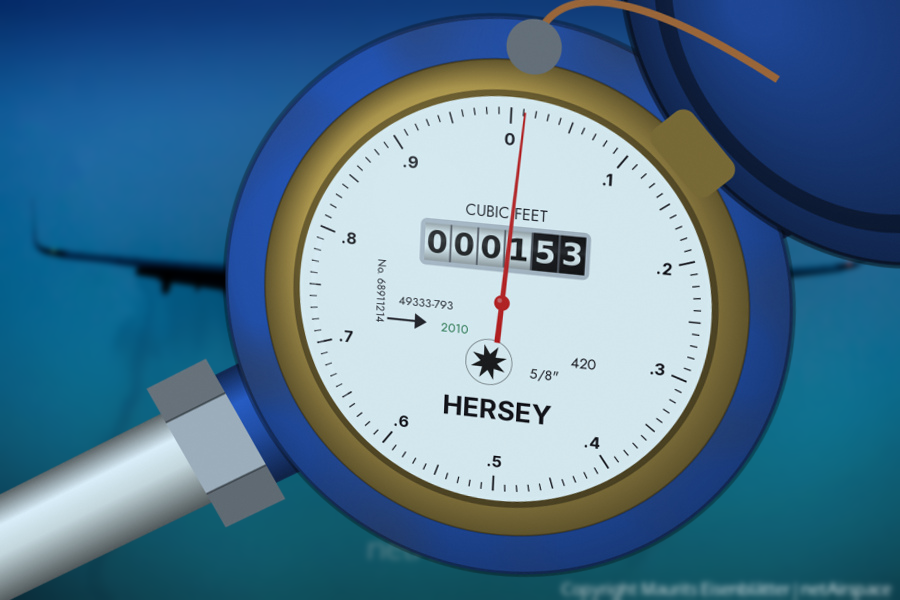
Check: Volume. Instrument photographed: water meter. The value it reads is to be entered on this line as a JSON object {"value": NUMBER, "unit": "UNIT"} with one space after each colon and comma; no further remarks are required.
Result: {"value": 153.01, "unit": "ft³"}
